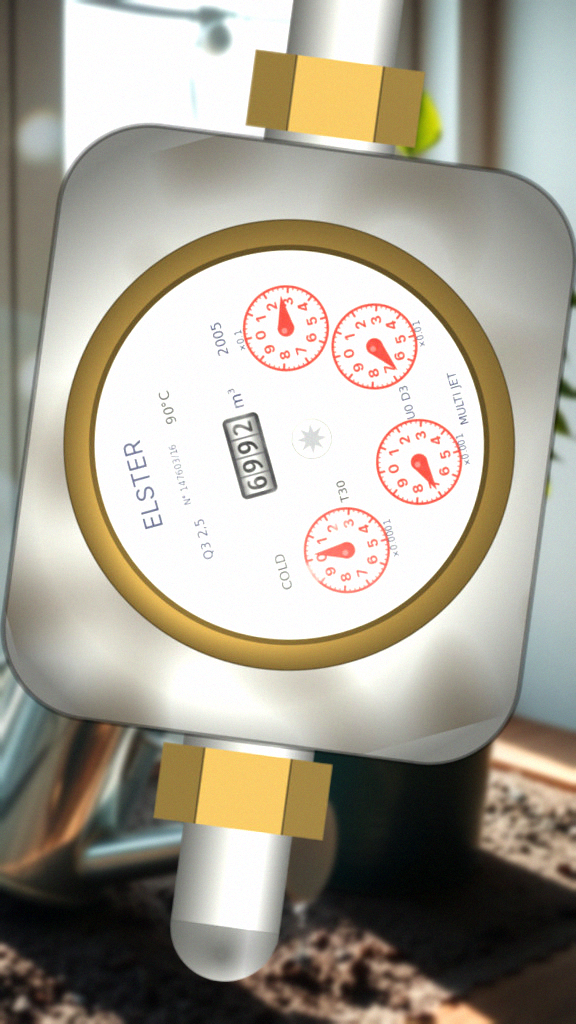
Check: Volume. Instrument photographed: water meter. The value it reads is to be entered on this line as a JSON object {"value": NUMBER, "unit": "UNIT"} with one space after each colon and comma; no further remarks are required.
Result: {"value": 6992.2670, "unit": "m³"}
